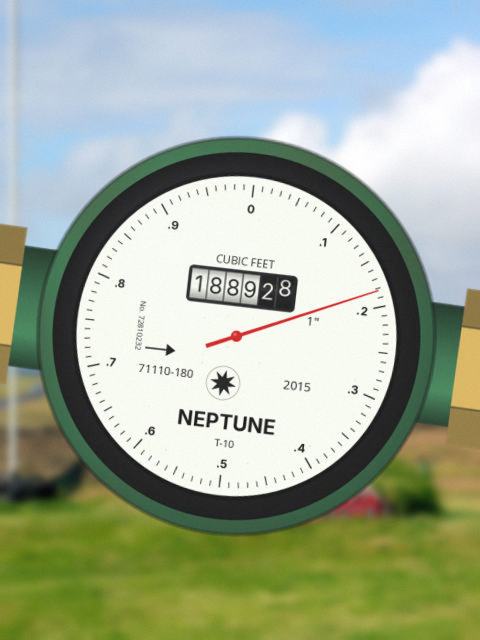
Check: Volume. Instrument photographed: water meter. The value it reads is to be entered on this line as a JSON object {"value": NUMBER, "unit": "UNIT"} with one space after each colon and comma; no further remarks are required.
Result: {"value": 188928.18, "unit": "ft³"}
